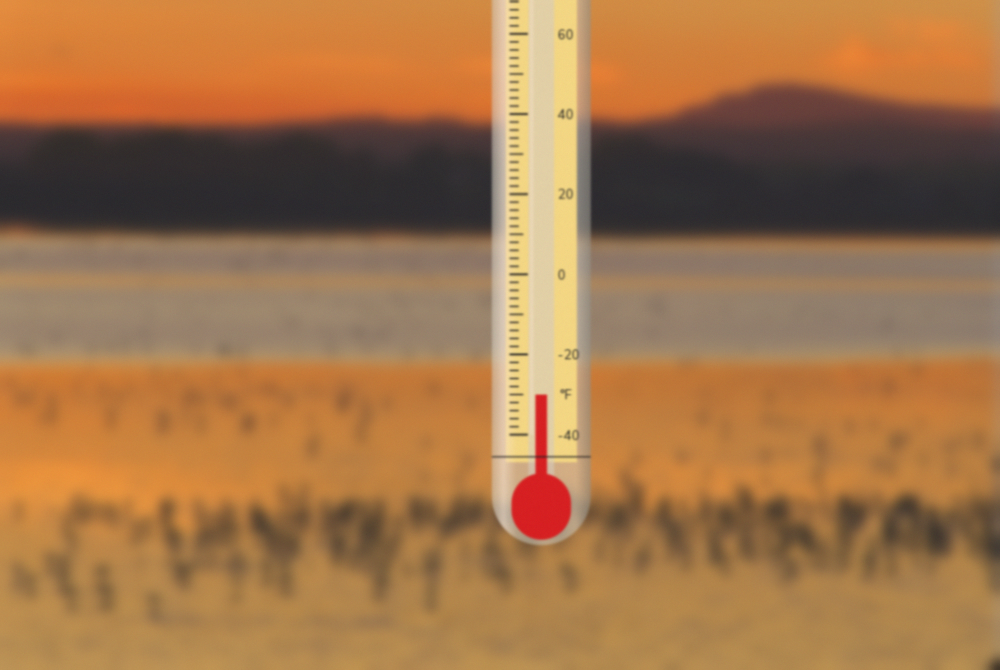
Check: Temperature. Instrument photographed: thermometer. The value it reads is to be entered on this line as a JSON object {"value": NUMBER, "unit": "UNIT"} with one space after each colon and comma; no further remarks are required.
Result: {"value": -30, "unit": "°F"}
